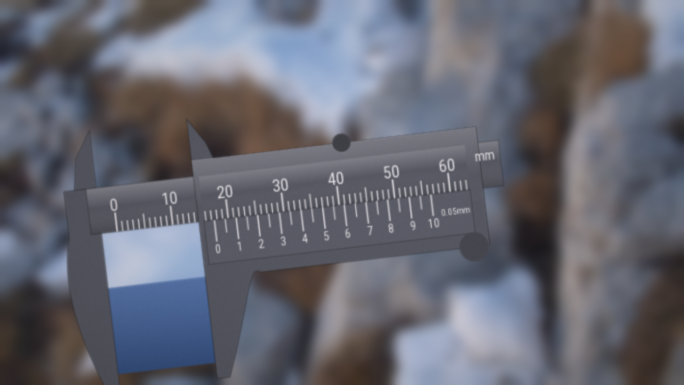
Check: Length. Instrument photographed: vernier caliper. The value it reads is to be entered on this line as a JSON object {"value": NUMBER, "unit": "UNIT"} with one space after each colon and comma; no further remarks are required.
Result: {"value": 17.5, "unit": "mm"}
